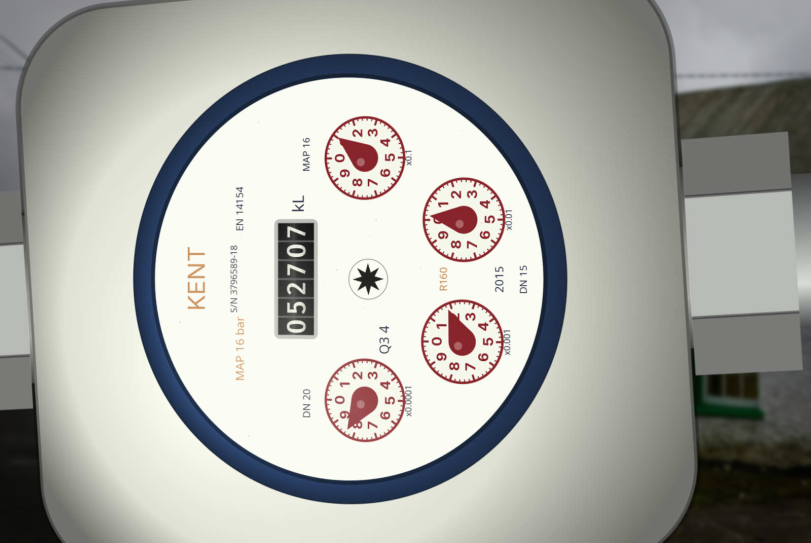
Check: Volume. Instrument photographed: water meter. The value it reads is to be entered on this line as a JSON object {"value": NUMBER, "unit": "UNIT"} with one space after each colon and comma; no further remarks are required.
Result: {"value": 52707.1018, "unit": "kL"}
